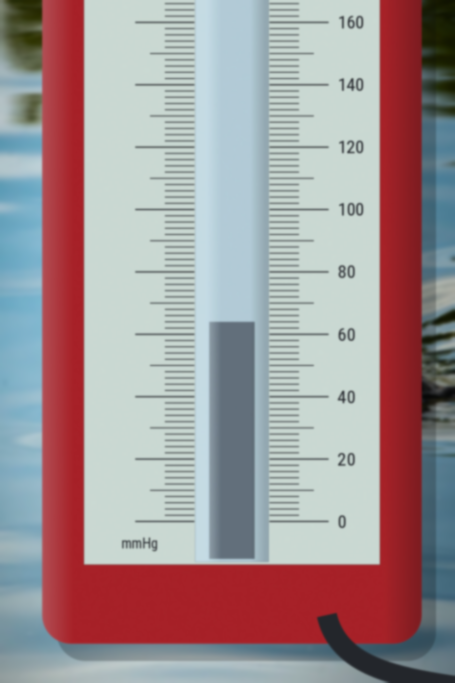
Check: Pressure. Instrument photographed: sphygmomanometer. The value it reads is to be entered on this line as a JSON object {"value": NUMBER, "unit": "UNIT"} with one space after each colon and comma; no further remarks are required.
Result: {"value": 64, "unit": "mmHg"}
